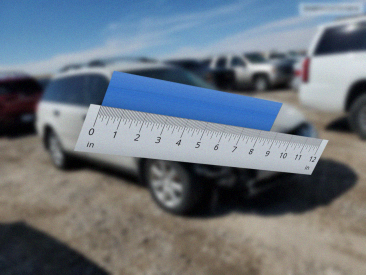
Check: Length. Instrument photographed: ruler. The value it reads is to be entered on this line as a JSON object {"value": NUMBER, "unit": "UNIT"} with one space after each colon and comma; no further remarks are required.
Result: {"value": 8.5, "unit": "in"}
